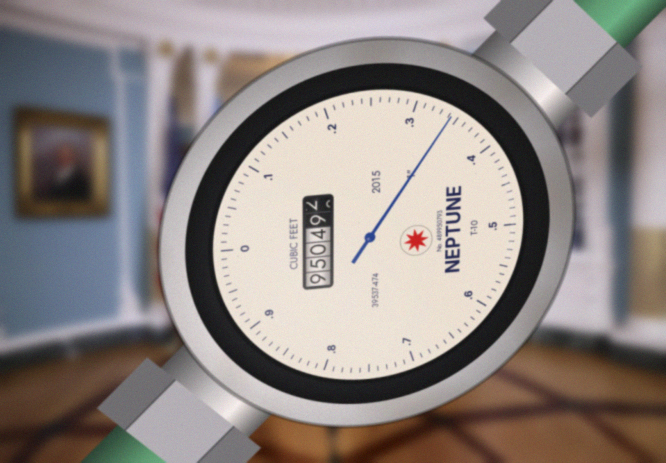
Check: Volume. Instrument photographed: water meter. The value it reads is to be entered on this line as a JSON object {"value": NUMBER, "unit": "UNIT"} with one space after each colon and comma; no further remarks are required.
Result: {"value": 950492.34, "unit": "ft³"}
